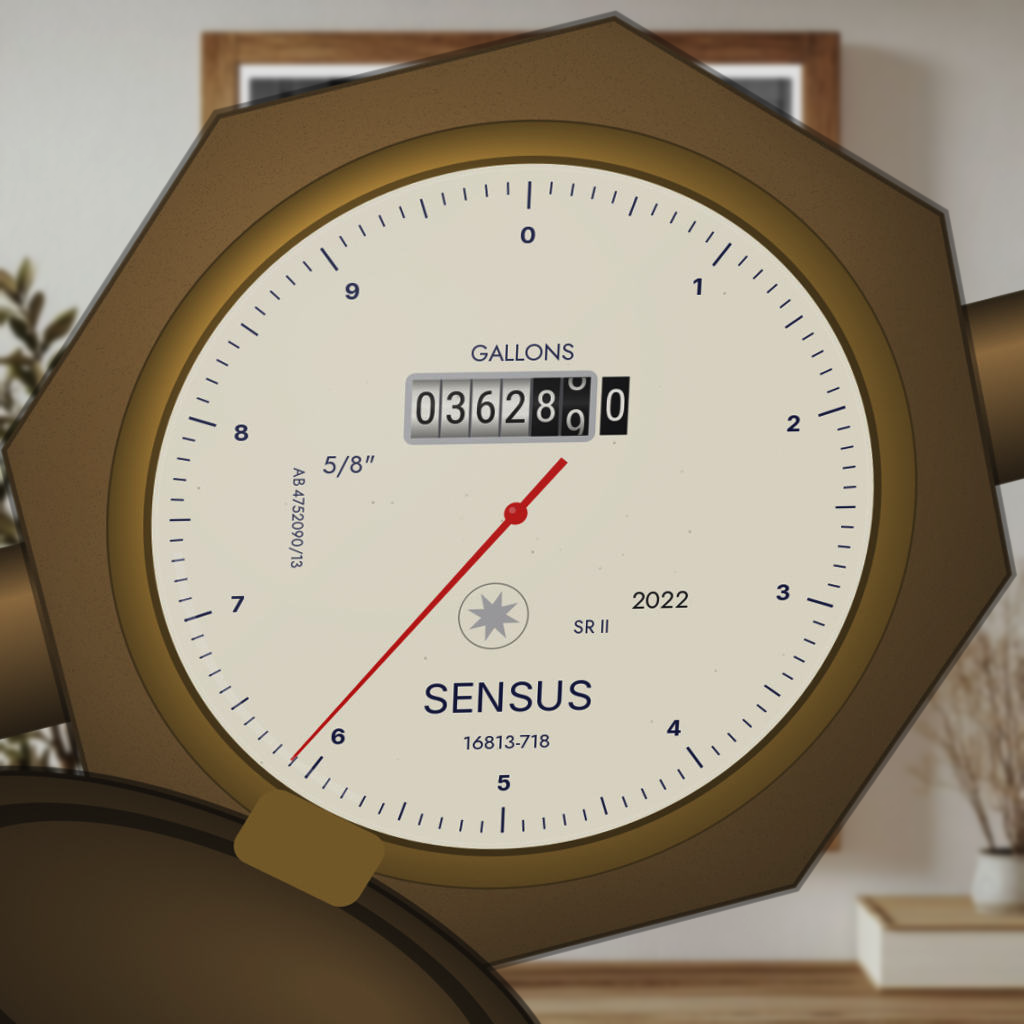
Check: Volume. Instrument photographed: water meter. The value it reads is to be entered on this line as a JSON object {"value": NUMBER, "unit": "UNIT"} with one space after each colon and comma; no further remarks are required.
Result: {"value": 362886.1, "unit": "gal"}
